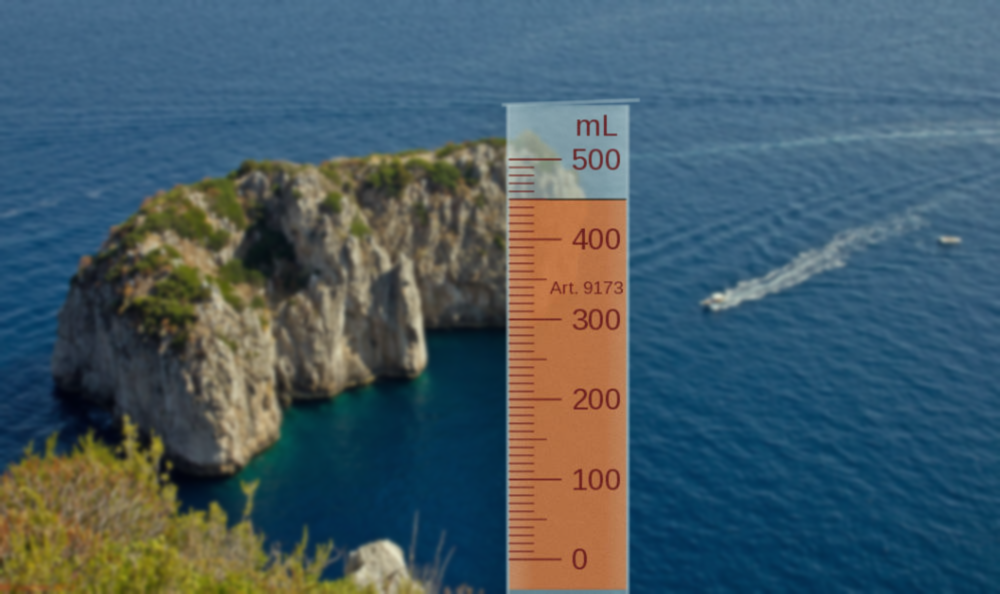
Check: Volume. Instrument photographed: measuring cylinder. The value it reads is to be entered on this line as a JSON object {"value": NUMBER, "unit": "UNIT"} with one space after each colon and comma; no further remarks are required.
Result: {"value": 450, "unit": "mL"}
